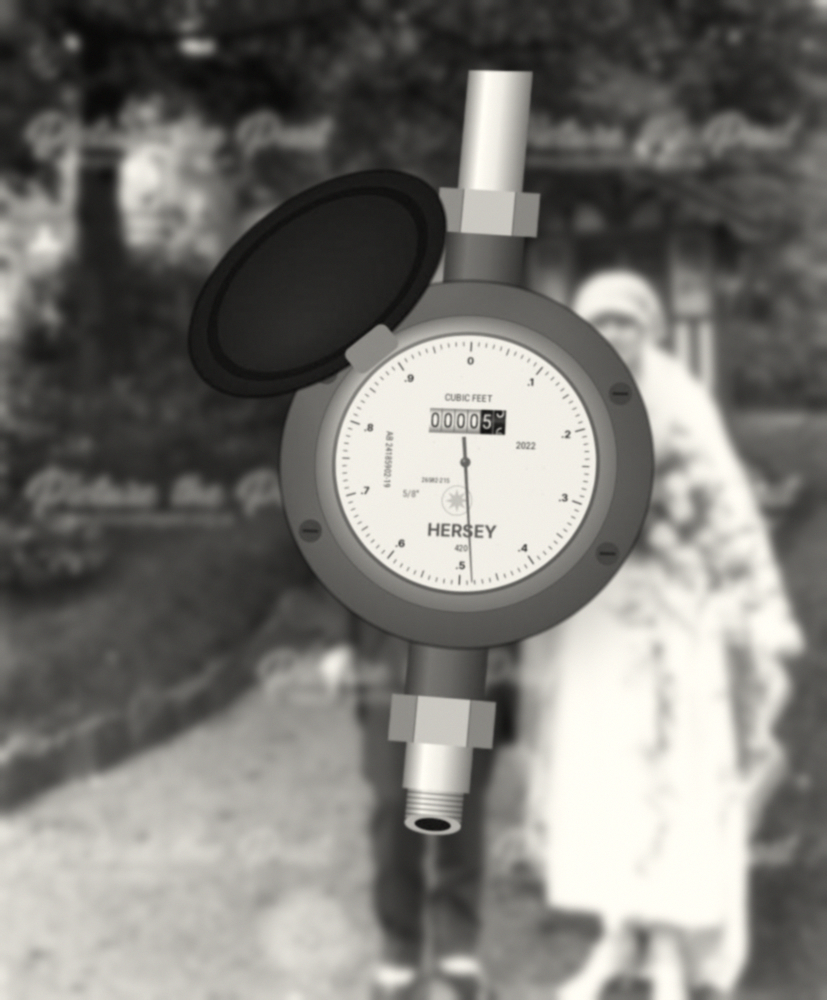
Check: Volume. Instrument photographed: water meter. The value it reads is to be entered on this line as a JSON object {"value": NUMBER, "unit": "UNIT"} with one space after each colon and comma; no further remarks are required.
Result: {"value": 55.48, "unit": "ft³"}
